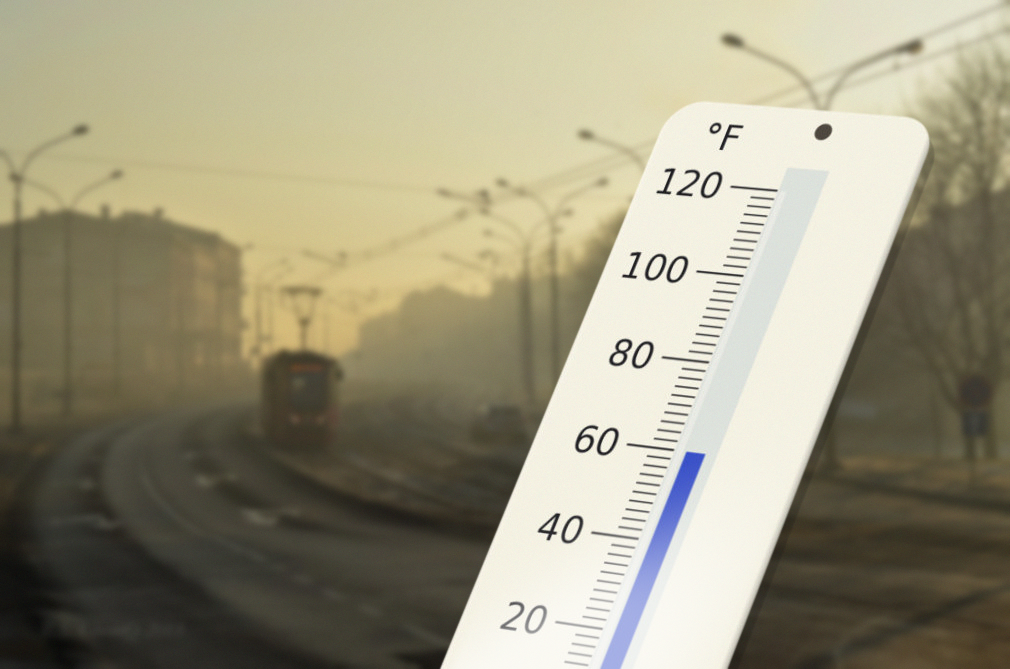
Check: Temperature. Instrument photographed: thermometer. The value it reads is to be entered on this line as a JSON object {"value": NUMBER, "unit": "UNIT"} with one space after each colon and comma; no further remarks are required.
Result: {"value": 60, "unit": "°F"}
